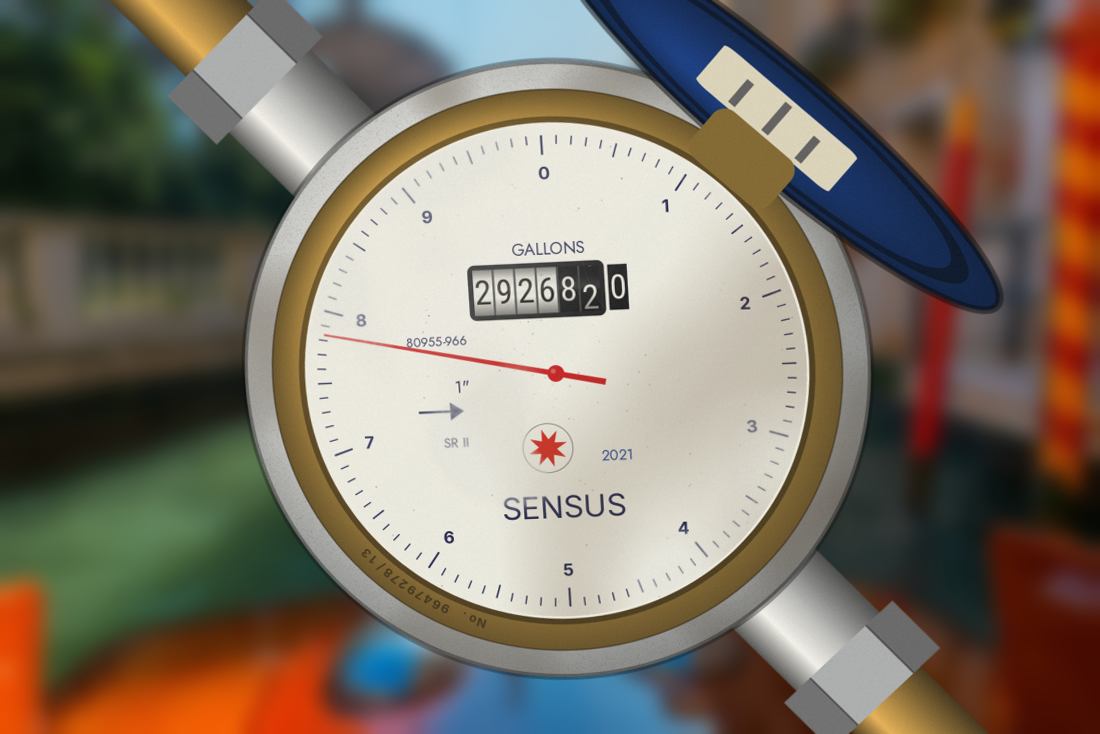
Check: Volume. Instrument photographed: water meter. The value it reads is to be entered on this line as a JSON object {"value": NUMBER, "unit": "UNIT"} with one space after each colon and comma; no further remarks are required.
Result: {"value": 2926817.8, "unit": "gal"}
